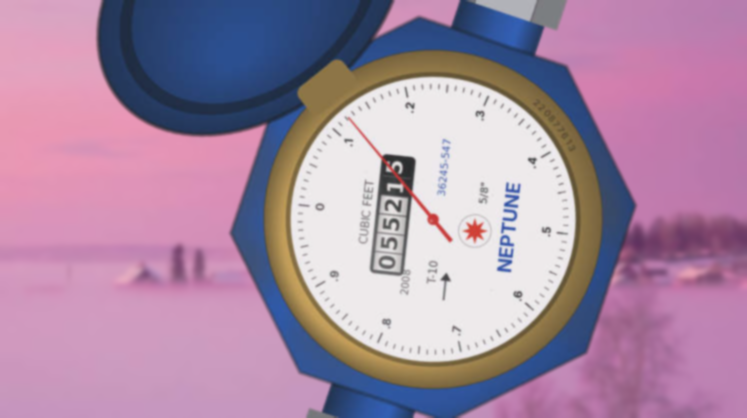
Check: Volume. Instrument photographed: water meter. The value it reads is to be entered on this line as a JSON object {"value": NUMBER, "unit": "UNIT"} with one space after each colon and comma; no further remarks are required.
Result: {"value": 55215.12, "unit": "ft³"}
